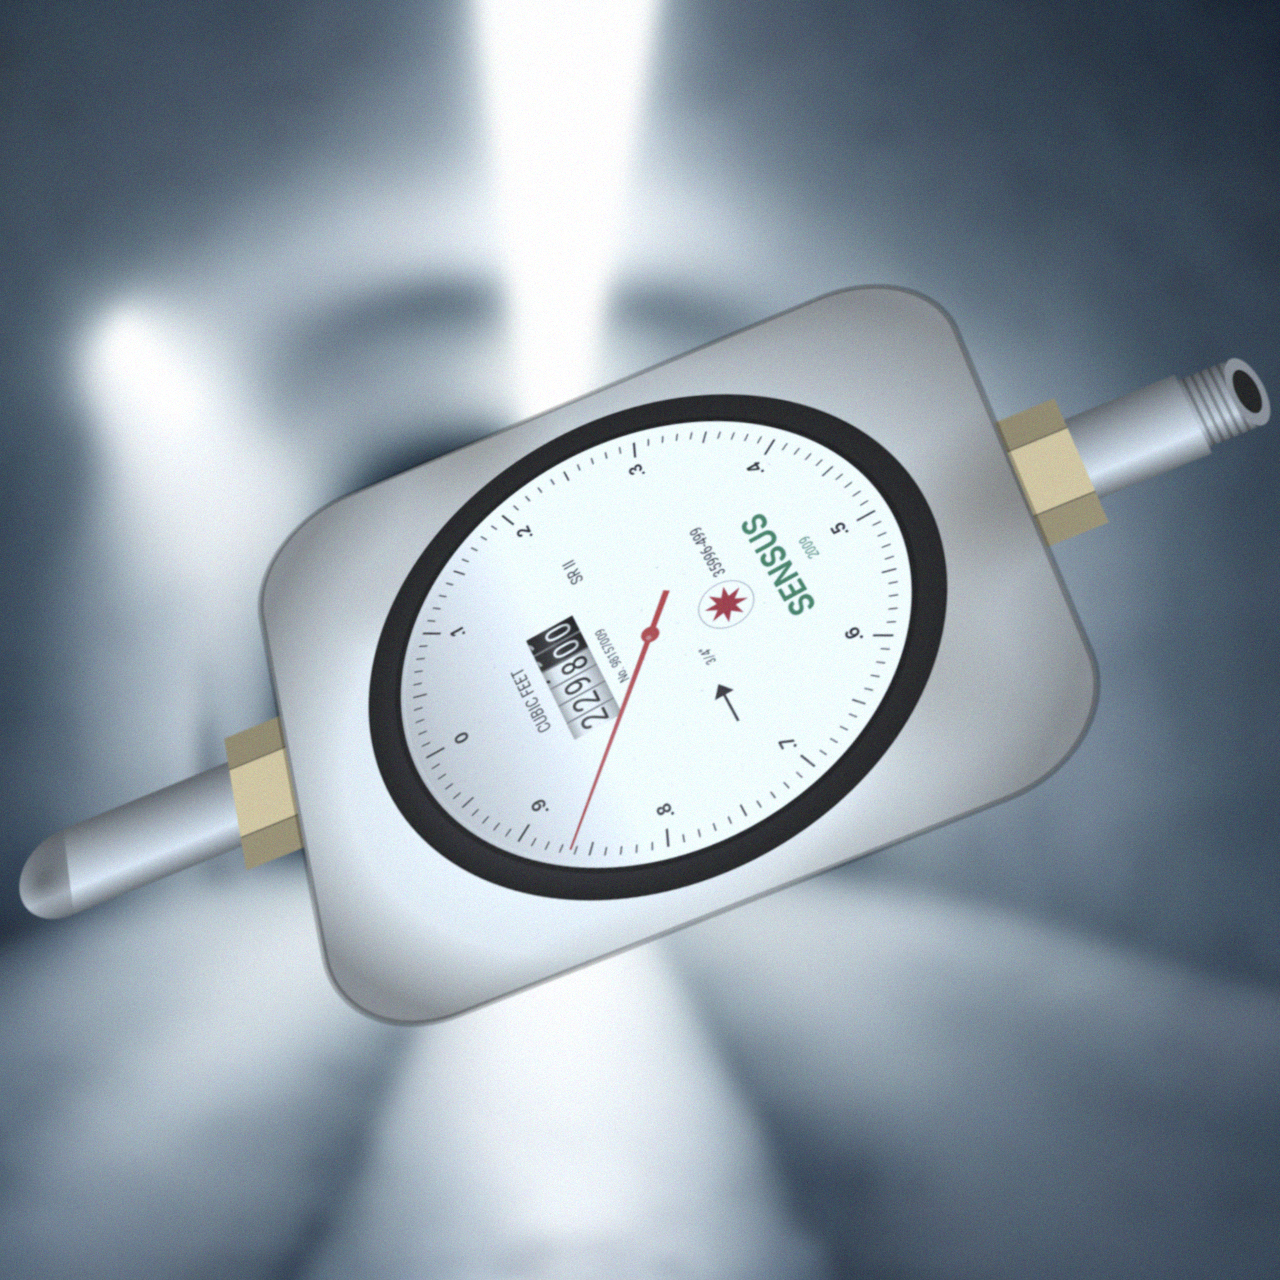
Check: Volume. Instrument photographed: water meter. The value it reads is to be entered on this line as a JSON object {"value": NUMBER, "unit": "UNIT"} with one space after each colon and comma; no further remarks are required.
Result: {"value": 229799.86, "unit": "ft³"}
